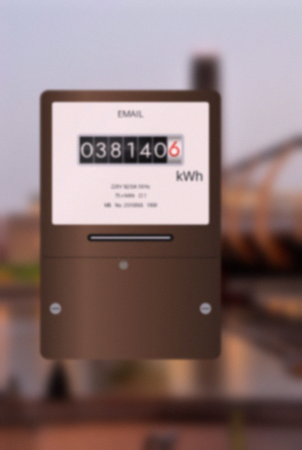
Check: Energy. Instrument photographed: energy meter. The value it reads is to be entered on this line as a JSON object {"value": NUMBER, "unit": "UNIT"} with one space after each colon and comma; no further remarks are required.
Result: {"value": 38140.6, "unit": "kWh"}
